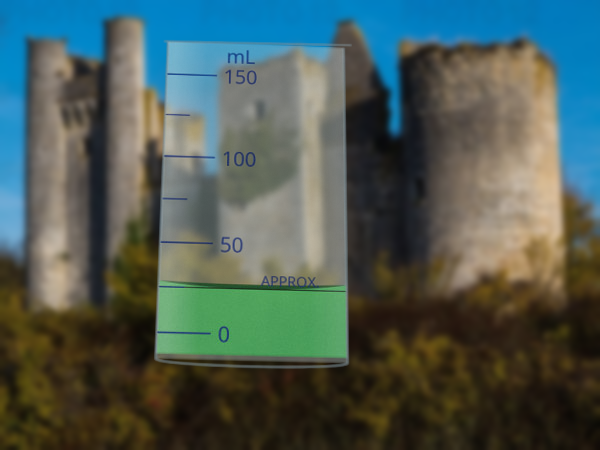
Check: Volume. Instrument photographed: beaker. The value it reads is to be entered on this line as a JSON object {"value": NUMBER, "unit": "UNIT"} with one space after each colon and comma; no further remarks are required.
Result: {"value": 25, "unit": "mL"}
